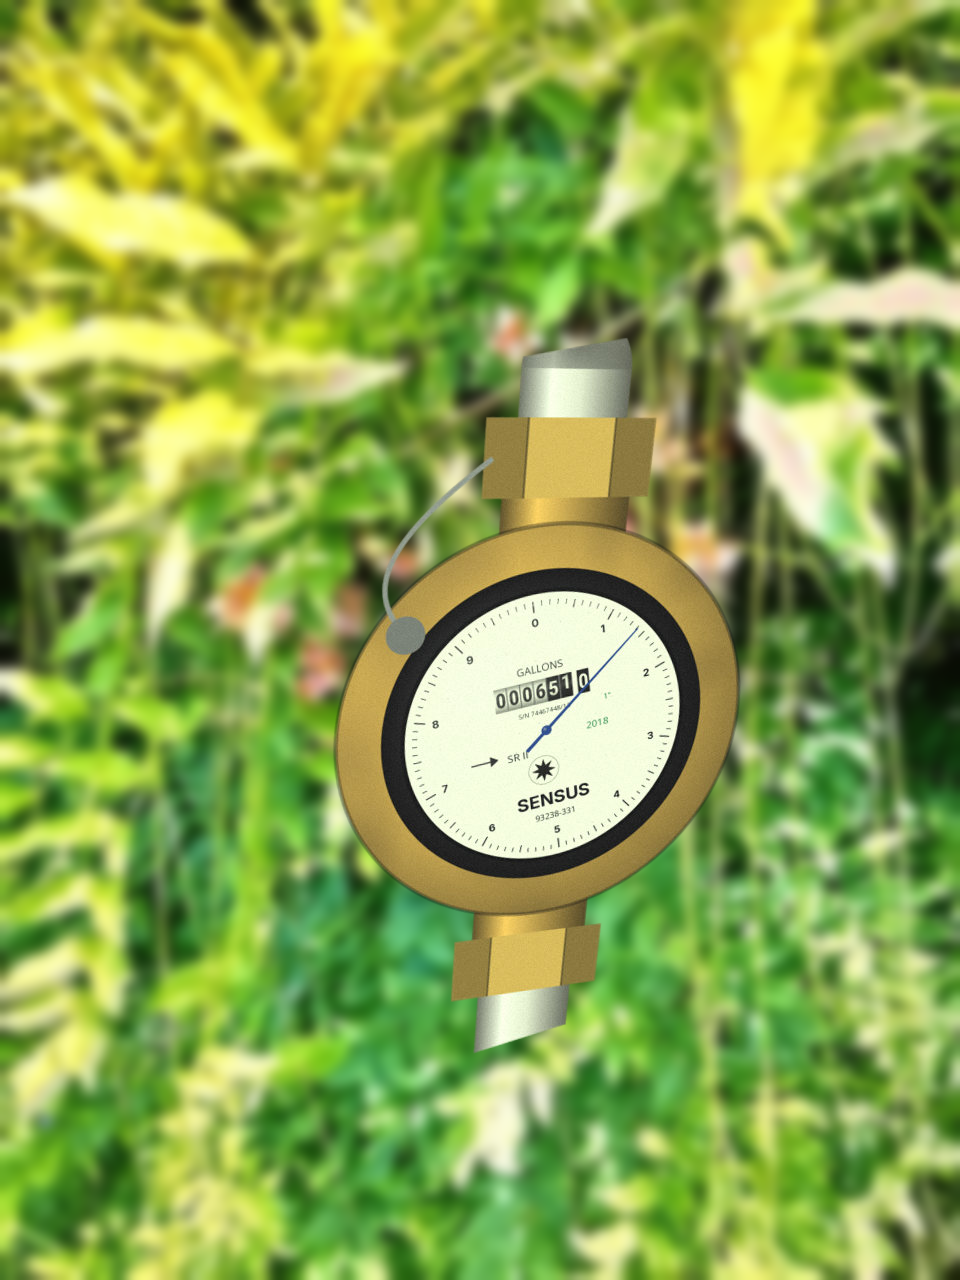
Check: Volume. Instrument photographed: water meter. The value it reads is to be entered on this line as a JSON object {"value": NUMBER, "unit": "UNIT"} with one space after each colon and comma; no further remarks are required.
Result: {"value": 6511.4, "unit": "gal"}
